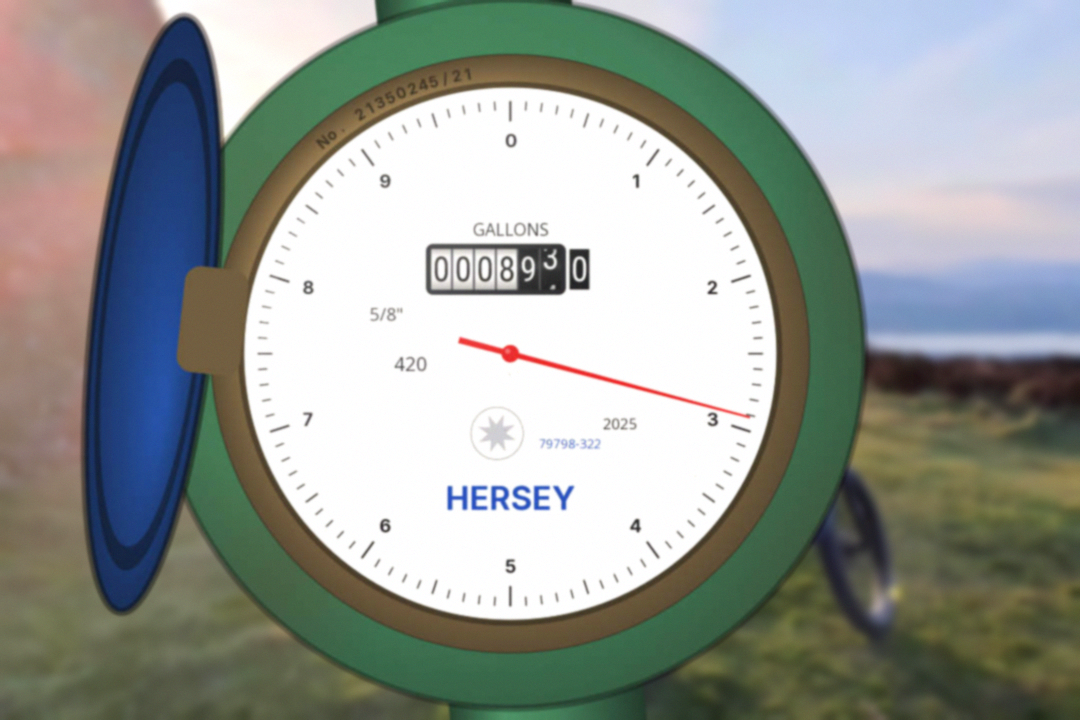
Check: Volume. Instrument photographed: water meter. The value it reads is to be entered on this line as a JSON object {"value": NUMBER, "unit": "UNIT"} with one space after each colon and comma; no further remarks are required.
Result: {"value": 8932.9, "unit": "gal"}
